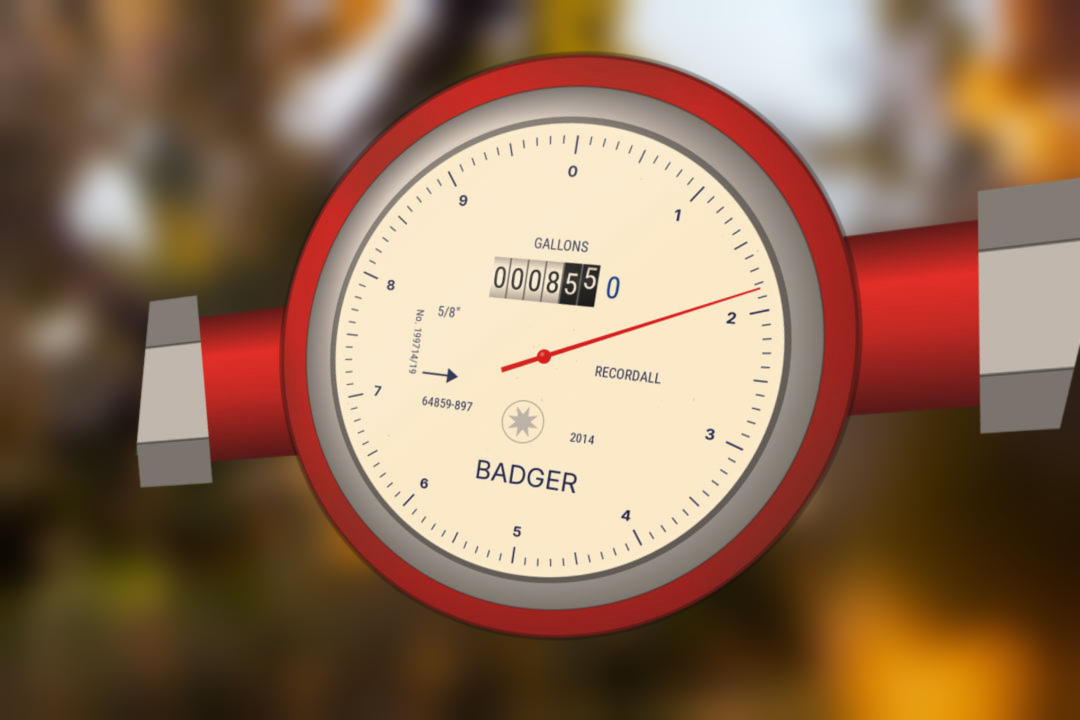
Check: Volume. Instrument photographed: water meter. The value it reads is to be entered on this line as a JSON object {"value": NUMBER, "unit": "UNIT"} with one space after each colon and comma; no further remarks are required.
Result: {"value": 8551.8, "unit": "gal"}
